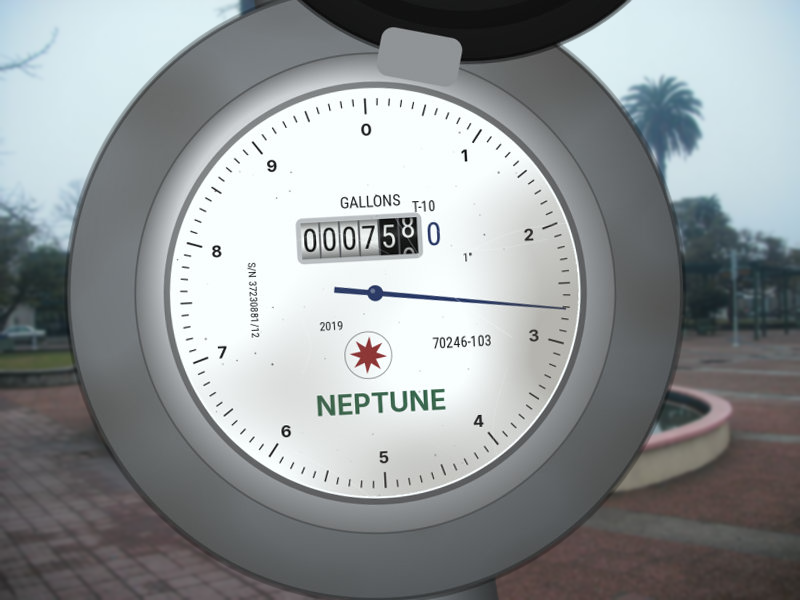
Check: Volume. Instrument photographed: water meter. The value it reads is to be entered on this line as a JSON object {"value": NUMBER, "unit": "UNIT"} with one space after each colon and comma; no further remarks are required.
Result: {"value": 7582.7, "unit": "gal"}
